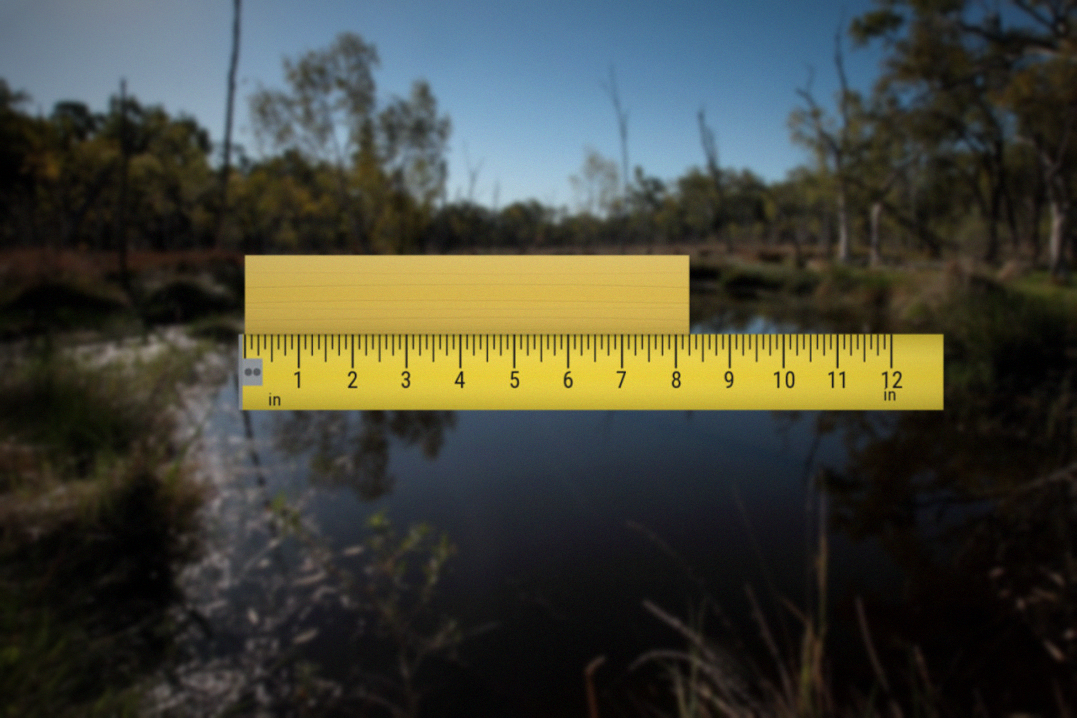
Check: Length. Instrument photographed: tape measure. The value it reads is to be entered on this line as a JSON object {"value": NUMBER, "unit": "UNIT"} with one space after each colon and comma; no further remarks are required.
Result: {"value": 8.25, "unit": "in"}
